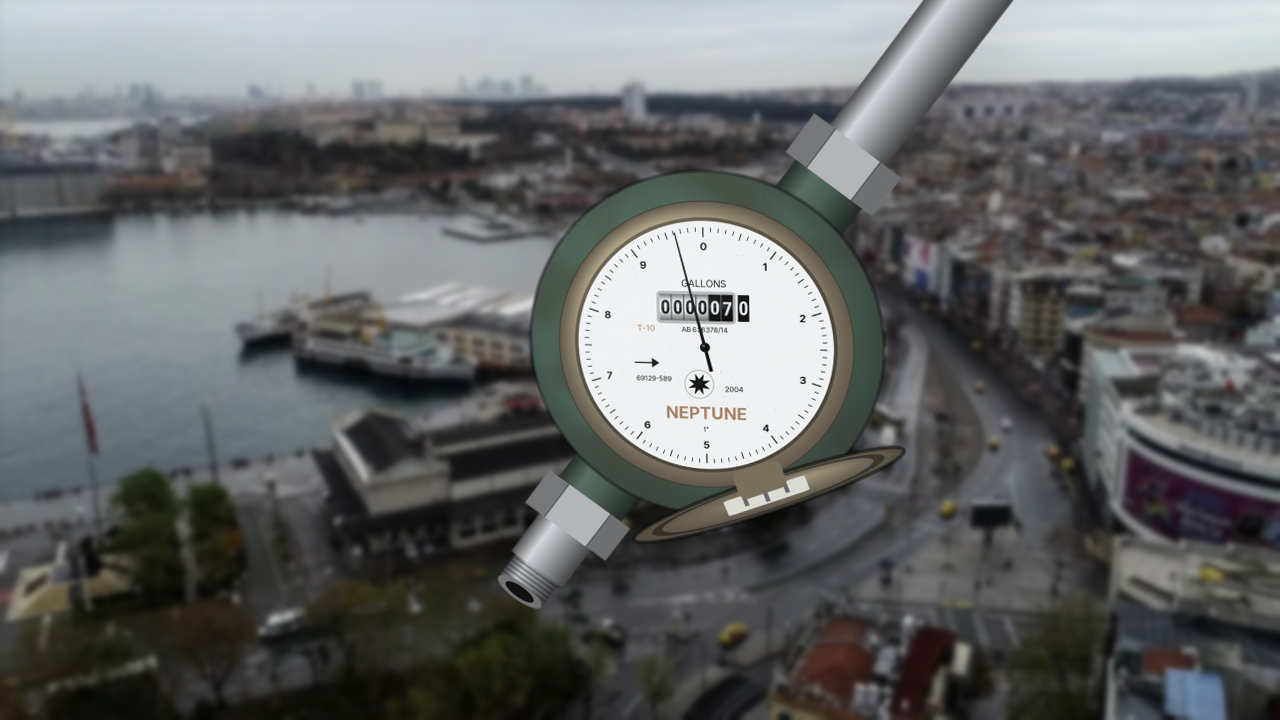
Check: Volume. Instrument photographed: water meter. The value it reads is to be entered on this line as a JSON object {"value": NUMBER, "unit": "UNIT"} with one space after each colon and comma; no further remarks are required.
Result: {"value": 69.6, "unit": "gal"}
